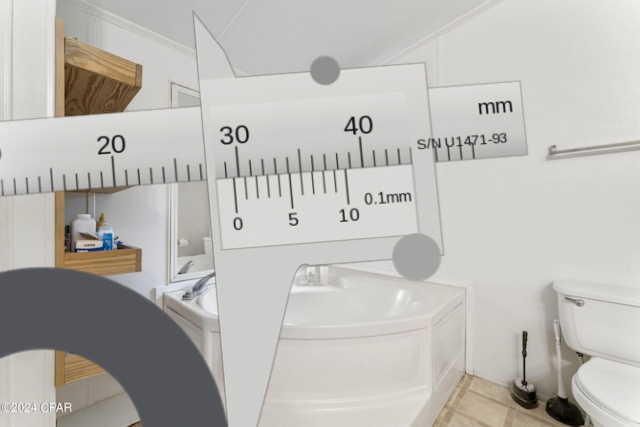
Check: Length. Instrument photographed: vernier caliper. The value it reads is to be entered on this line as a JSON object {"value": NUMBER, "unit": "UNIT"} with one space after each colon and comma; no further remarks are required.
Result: {"value": 29.6, "unit": "mm"}
